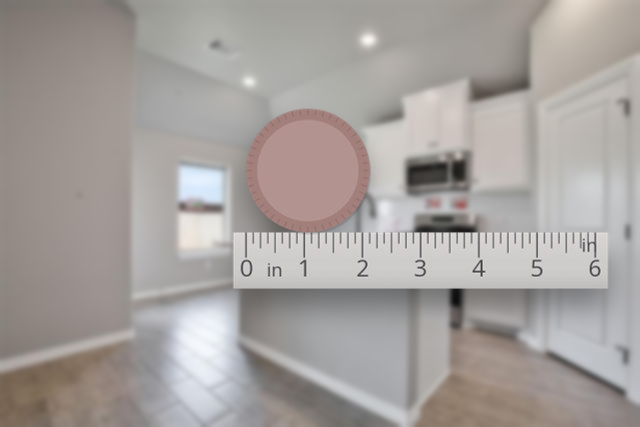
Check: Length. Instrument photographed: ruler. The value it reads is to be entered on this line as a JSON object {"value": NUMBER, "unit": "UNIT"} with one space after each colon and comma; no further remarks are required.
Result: {"value": 2.125, "unit": "in"}
